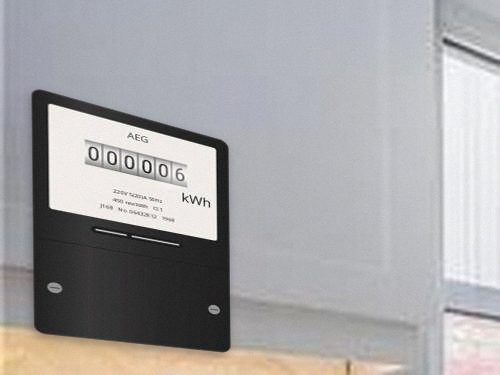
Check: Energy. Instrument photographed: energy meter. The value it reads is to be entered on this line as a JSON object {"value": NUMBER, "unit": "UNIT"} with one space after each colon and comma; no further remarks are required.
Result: {"value": 6, "unit": "kWh"}
